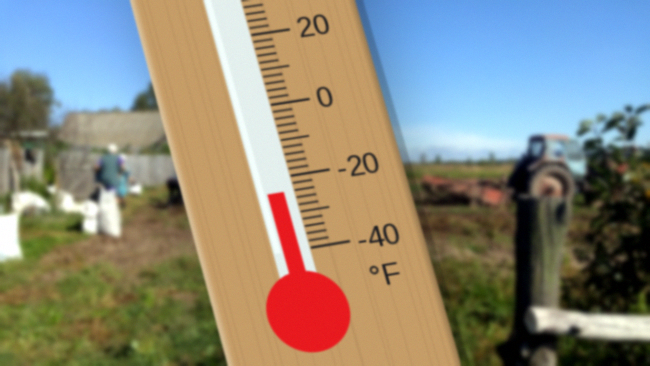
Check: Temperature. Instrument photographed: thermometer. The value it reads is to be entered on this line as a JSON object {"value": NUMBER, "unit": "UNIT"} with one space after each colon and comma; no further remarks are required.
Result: {"value": -24, "unit": "°F"}
